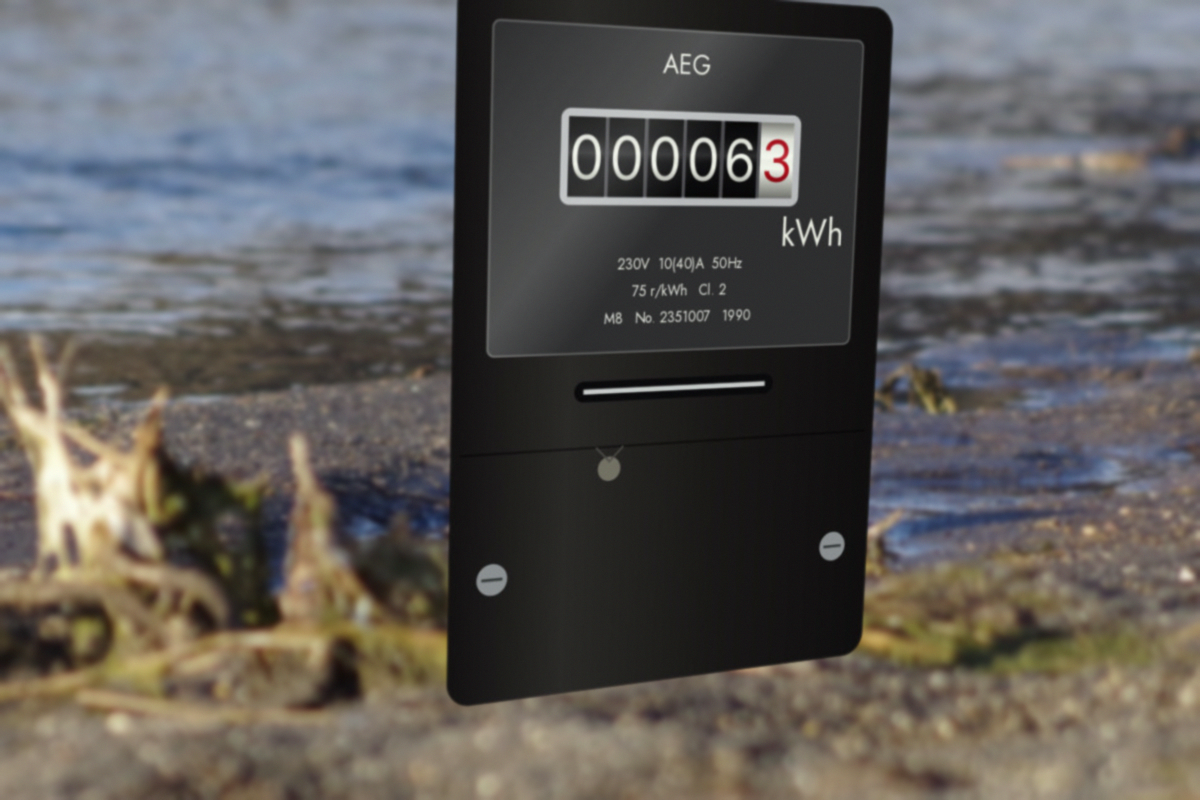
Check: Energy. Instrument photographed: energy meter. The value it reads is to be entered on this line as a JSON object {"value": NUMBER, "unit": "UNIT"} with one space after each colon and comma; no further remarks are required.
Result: {"value": 6.3, "unit": "kWh"}
